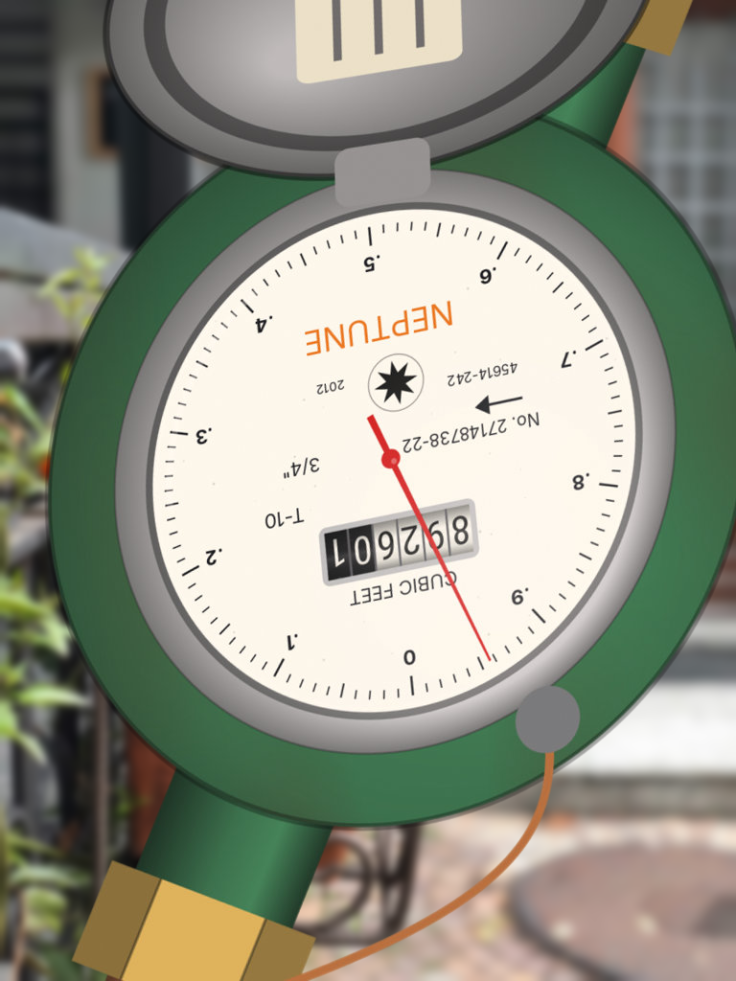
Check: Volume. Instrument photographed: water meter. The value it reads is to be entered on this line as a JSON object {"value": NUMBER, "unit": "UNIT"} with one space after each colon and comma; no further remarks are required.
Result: {"value": 892600.94, "unit": "ft³"}
